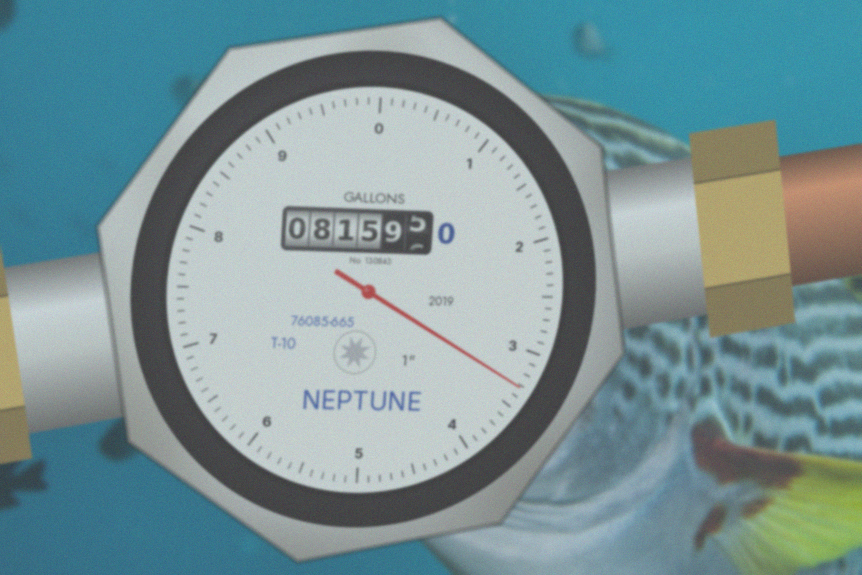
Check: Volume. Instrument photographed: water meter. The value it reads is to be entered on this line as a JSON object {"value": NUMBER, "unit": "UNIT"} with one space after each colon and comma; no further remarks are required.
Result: {"value": 815953.3, "unit": "gal"}
